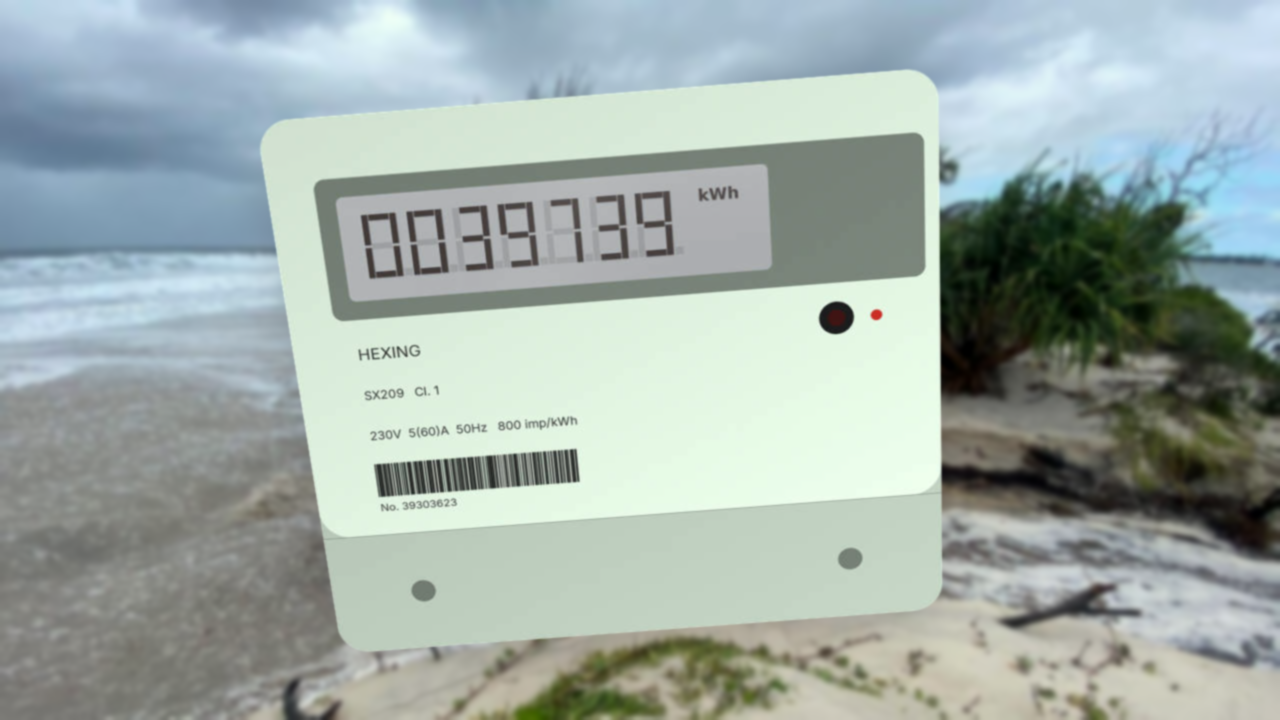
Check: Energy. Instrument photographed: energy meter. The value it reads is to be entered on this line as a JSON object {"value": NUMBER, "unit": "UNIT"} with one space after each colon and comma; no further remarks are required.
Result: {"value": 39739, "unit": "kWh"}
